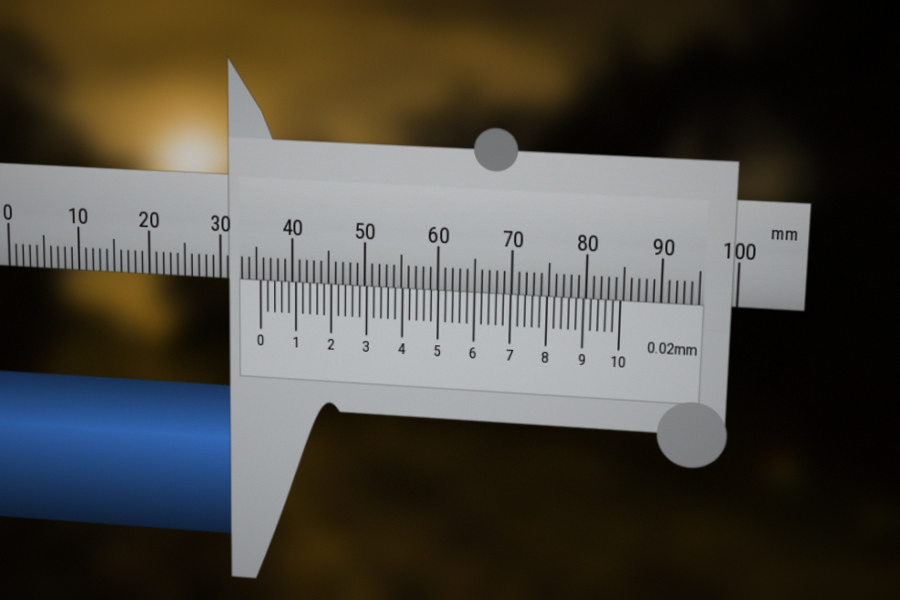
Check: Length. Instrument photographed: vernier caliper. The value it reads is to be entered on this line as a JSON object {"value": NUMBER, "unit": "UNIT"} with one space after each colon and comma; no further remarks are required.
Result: {"value": 35.6, "unit": "mm"}
